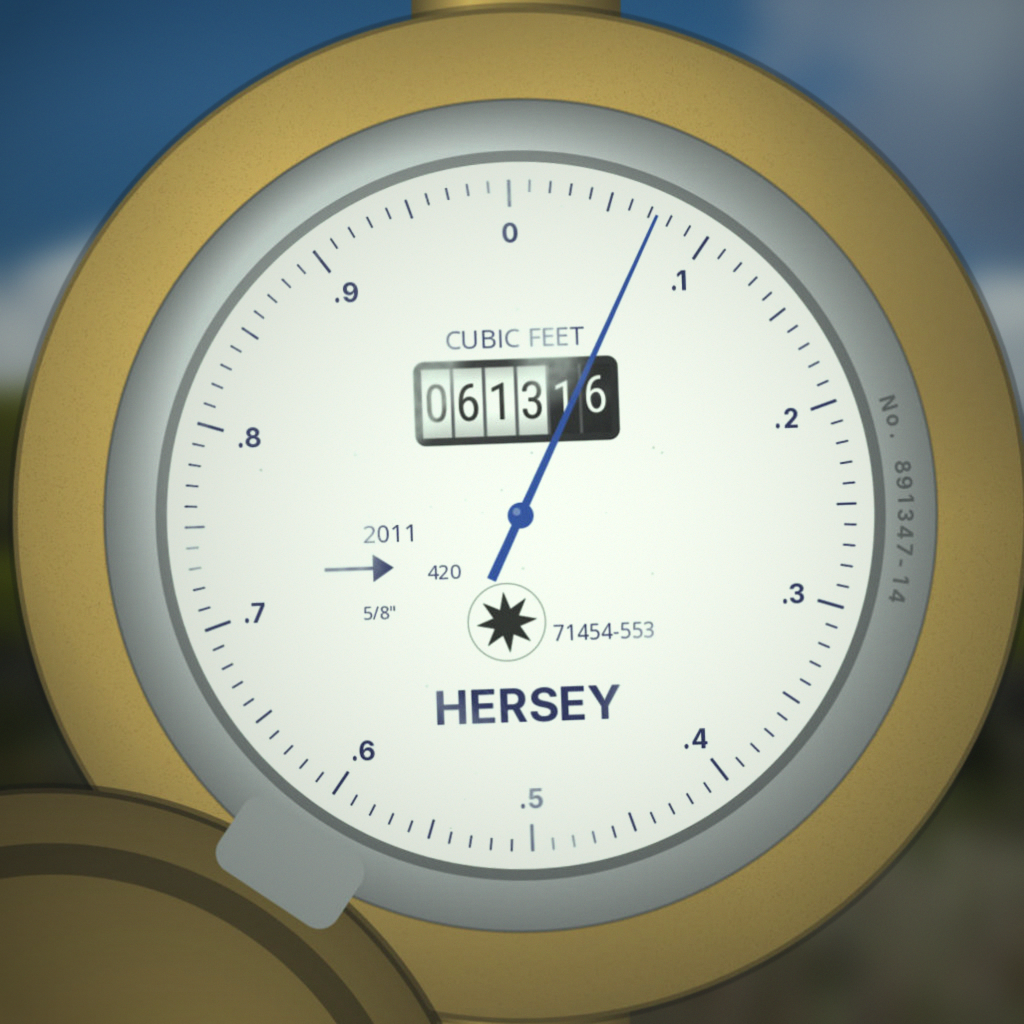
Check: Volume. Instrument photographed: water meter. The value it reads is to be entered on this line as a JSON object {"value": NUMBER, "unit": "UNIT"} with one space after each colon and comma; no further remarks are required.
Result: {"value": 61316.07, "unit": "ft³"}
